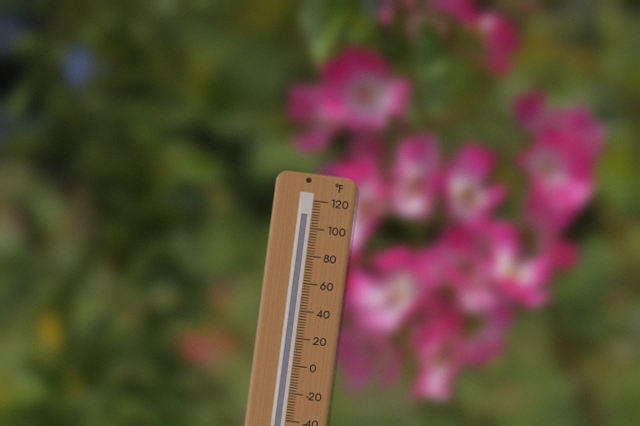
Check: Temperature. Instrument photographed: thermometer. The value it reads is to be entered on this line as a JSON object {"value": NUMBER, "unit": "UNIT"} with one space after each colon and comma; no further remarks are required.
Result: {"value": 110, "unit": "°F"}
